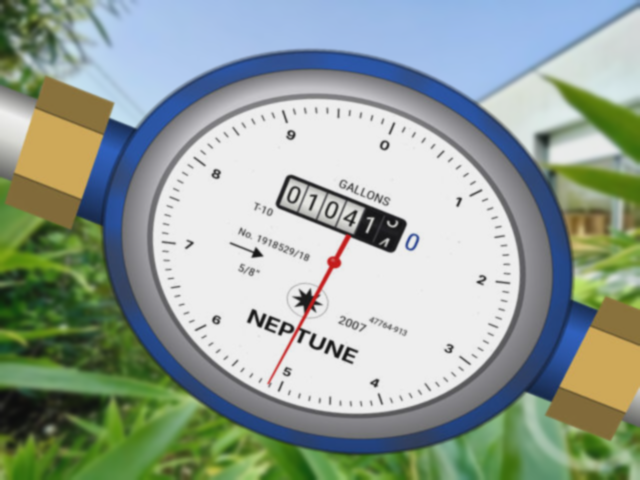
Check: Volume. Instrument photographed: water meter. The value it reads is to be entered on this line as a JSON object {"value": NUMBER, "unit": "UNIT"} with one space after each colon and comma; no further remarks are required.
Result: {"value": 104135.1, "unit": "gal"}
